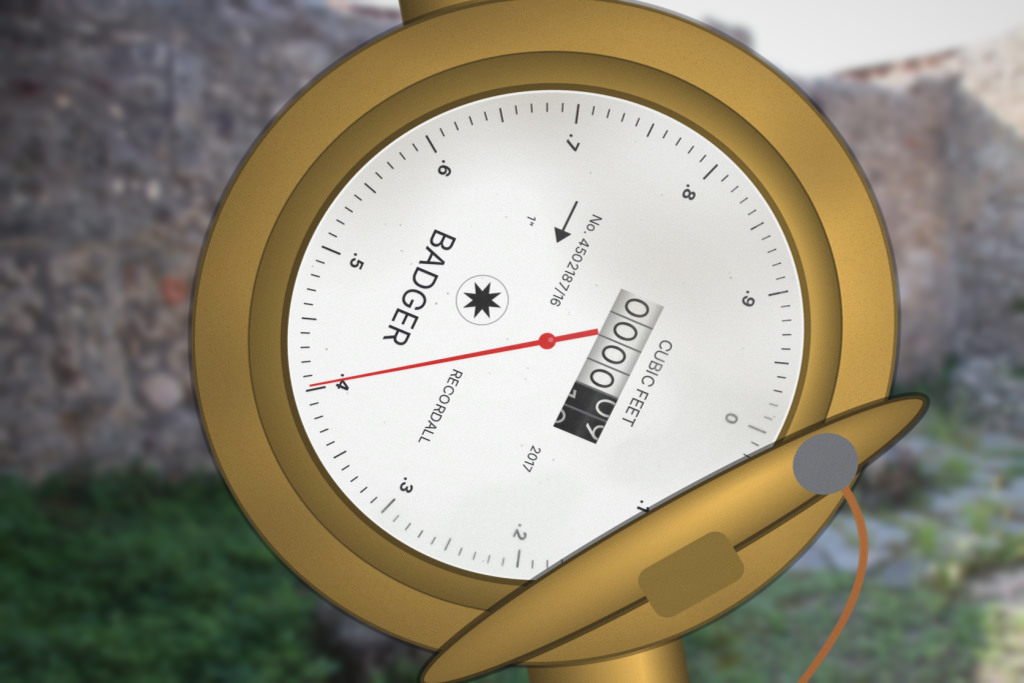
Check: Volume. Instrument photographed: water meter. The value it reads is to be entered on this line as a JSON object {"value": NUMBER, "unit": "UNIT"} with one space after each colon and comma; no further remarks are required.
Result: {"value": 9.40, "unit": "ft³"}
